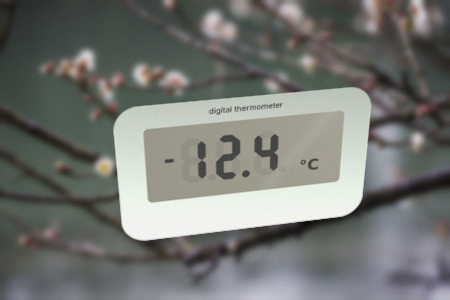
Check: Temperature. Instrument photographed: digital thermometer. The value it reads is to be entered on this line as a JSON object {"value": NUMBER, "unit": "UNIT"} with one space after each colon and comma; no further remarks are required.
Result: {"value": -12.4, "unit": "°C"}
